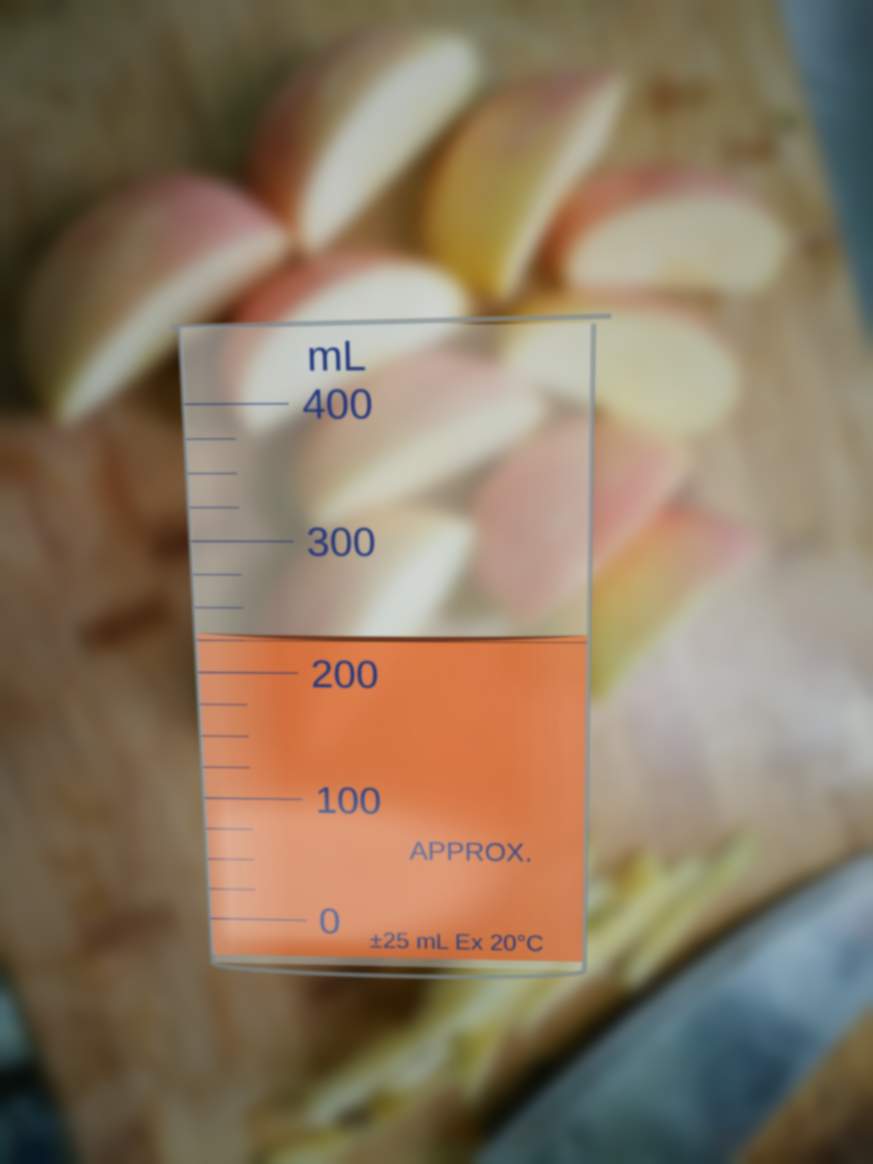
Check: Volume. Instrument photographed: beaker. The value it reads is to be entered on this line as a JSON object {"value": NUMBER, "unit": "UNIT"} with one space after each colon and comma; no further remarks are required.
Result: {"value": 225, "unit": "mL"}
